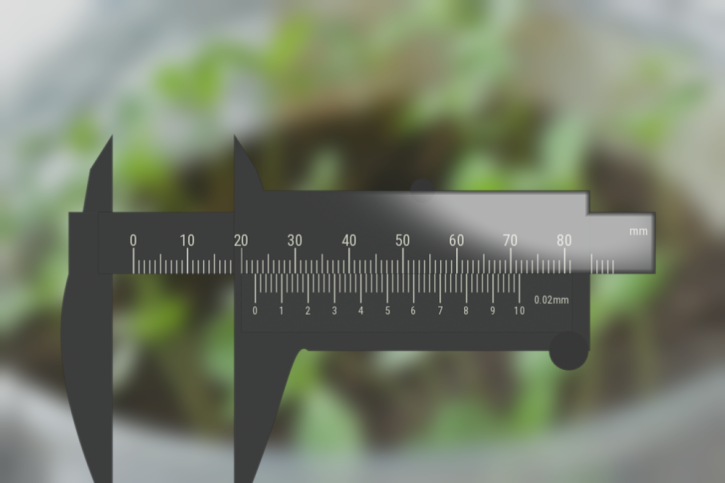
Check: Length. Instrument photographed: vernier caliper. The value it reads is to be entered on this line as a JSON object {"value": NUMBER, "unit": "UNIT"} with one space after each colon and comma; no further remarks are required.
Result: {"value": 22.6, "unit": "mm"}
